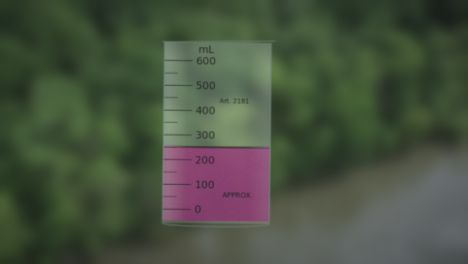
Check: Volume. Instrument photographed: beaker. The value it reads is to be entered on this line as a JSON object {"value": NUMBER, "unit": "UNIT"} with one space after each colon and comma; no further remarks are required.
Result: {"value": 250, "unit": "mL"}
